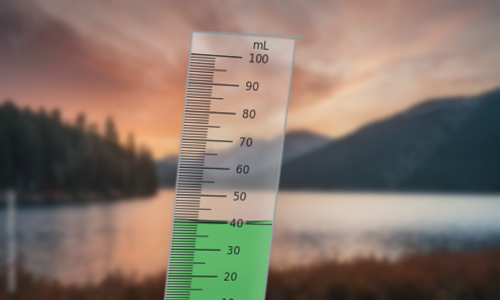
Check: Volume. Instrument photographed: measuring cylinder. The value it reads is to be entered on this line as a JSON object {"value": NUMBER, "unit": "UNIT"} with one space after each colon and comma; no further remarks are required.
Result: {"value": 40, "unit": "mL"}
